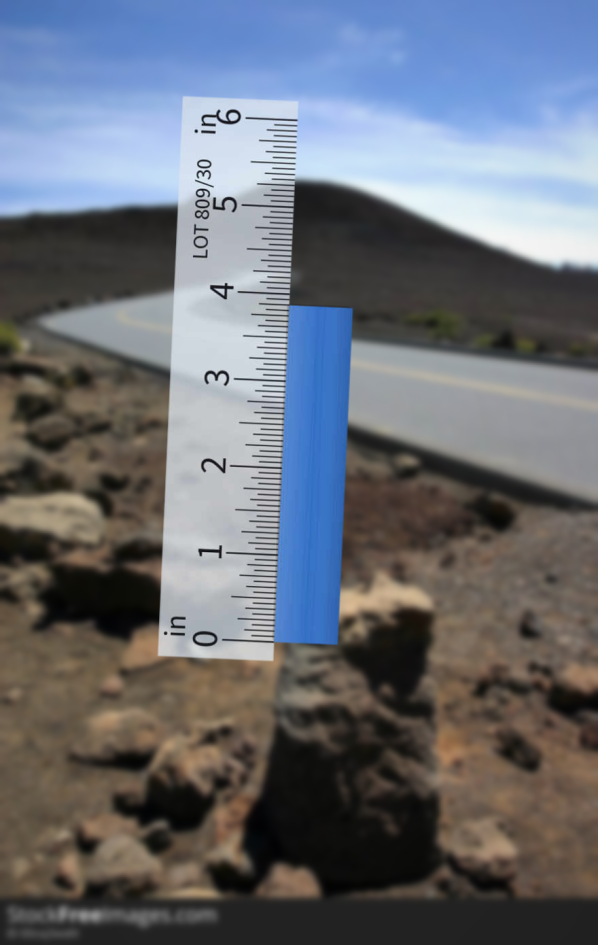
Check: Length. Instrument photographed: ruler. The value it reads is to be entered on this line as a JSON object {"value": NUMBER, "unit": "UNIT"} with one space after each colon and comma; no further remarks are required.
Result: {"value": 3.875, "unit": "in"}
